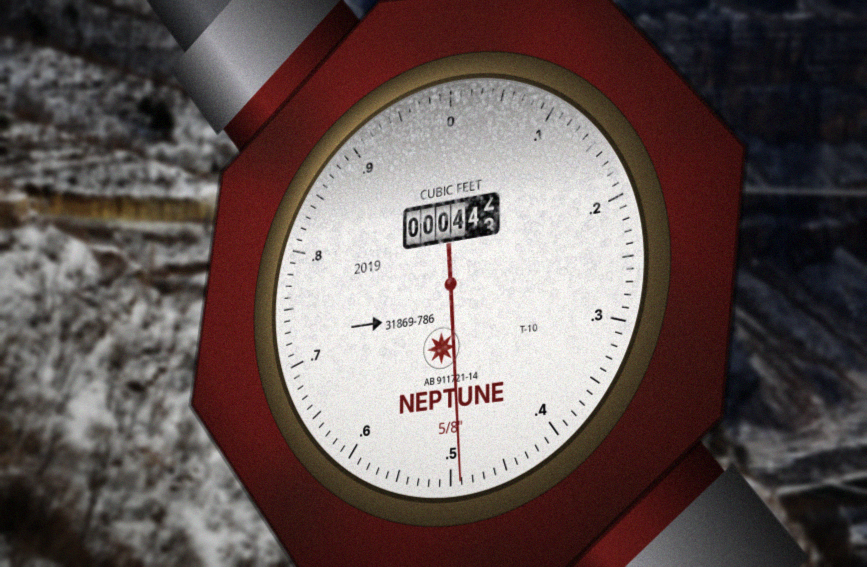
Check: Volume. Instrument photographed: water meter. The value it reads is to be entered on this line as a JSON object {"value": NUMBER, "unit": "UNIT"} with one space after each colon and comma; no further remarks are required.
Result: {"value": 442.49, "unit": "ft³"}
